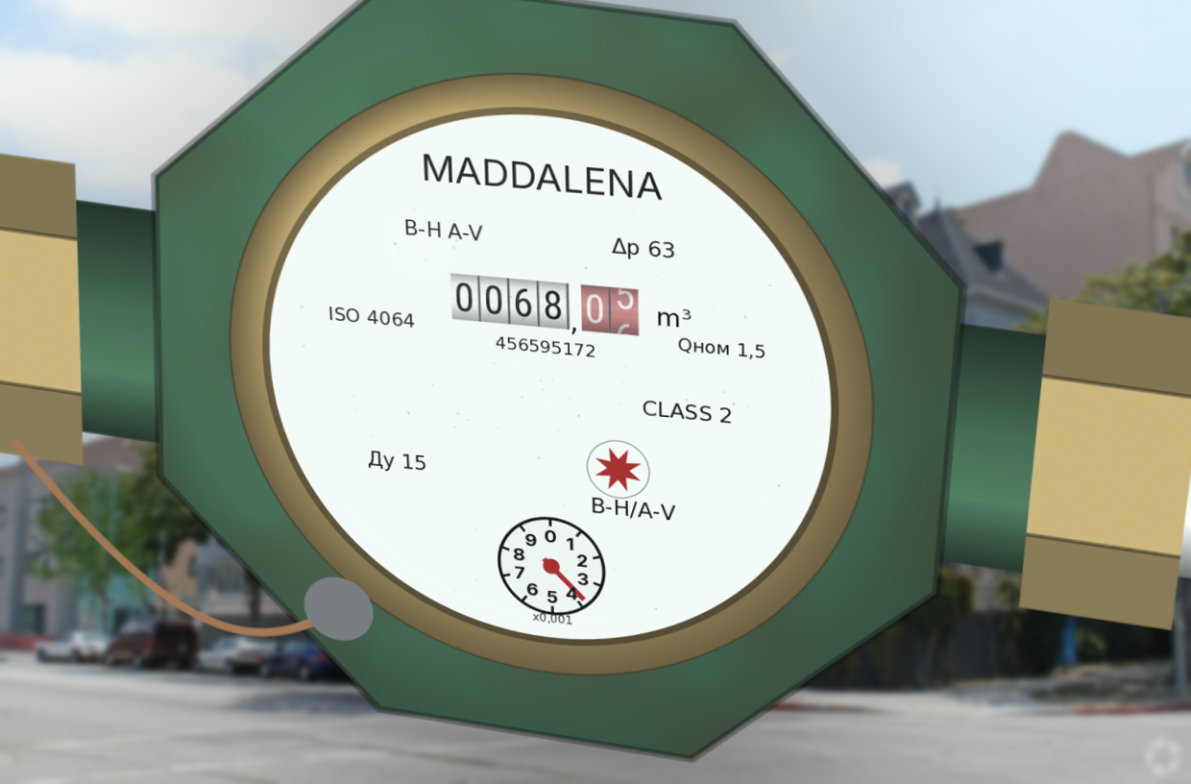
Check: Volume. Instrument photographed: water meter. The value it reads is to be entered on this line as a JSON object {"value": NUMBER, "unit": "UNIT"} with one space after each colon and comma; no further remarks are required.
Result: {"value": 68.053, "unit": "m³"}
